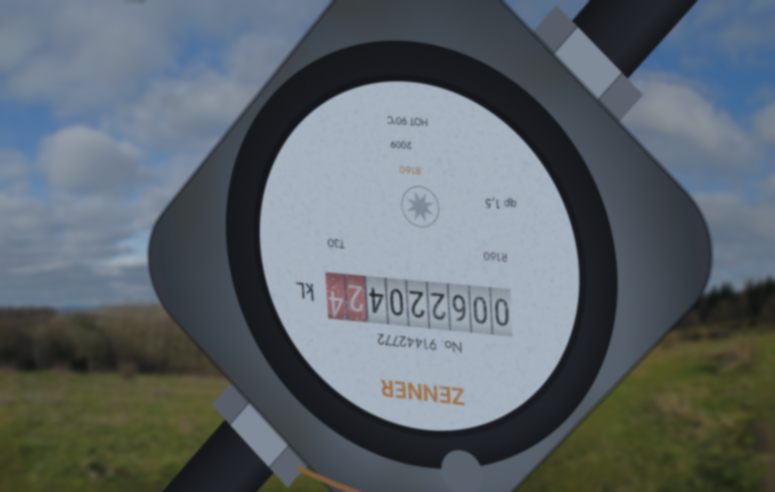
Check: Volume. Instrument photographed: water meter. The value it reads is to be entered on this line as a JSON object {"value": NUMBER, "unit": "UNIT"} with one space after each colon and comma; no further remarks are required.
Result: {"value": 62204.24, "unit": "kL"}
